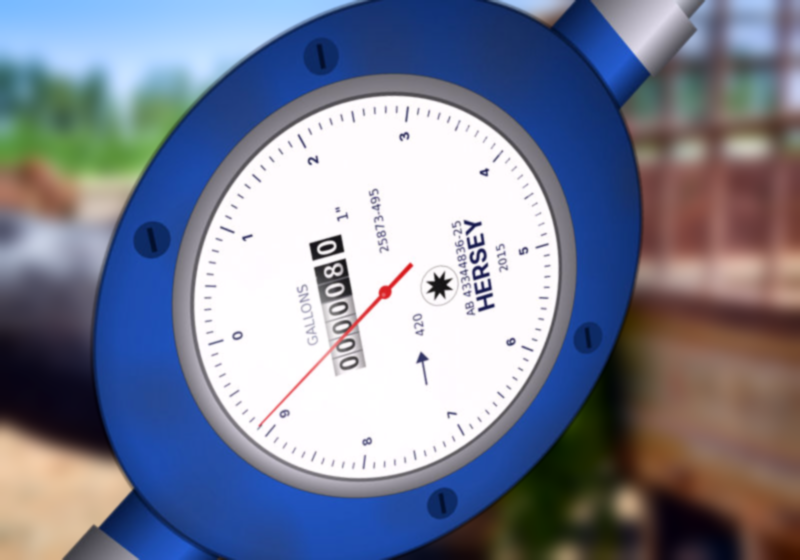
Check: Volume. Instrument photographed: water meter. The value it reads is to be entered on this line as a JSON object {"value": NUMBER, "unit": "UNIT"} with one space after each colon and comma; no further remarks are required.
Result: {"value": 79.1, "unit": "gal"}
